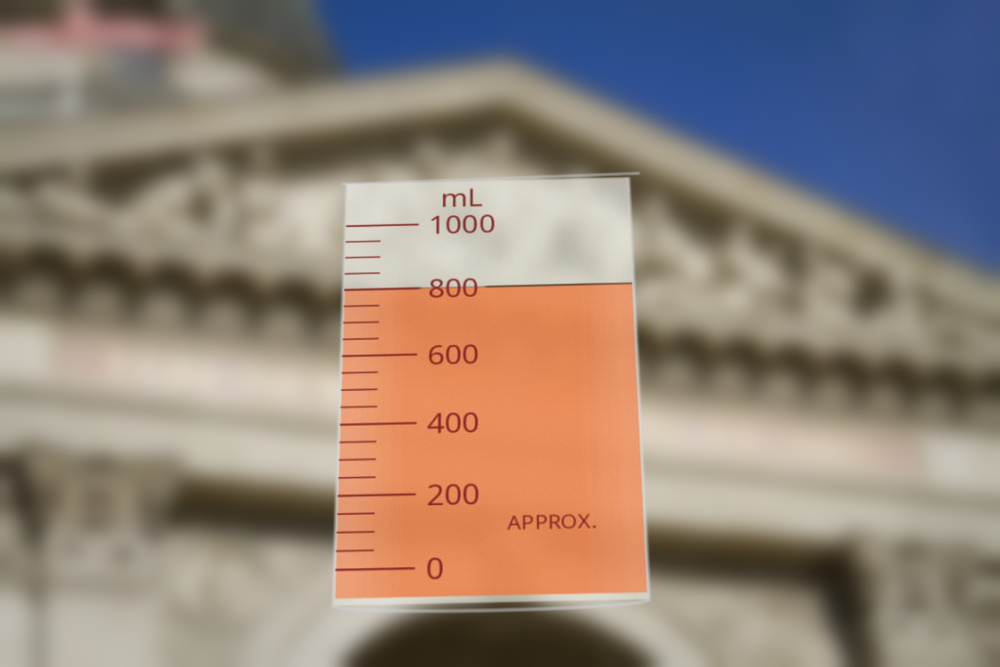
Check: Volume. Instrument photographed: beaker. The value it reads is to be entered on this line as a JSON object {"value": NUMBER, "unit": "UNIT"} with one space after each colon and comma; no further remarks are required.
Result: {"value": 800, "unit": "mL"}
